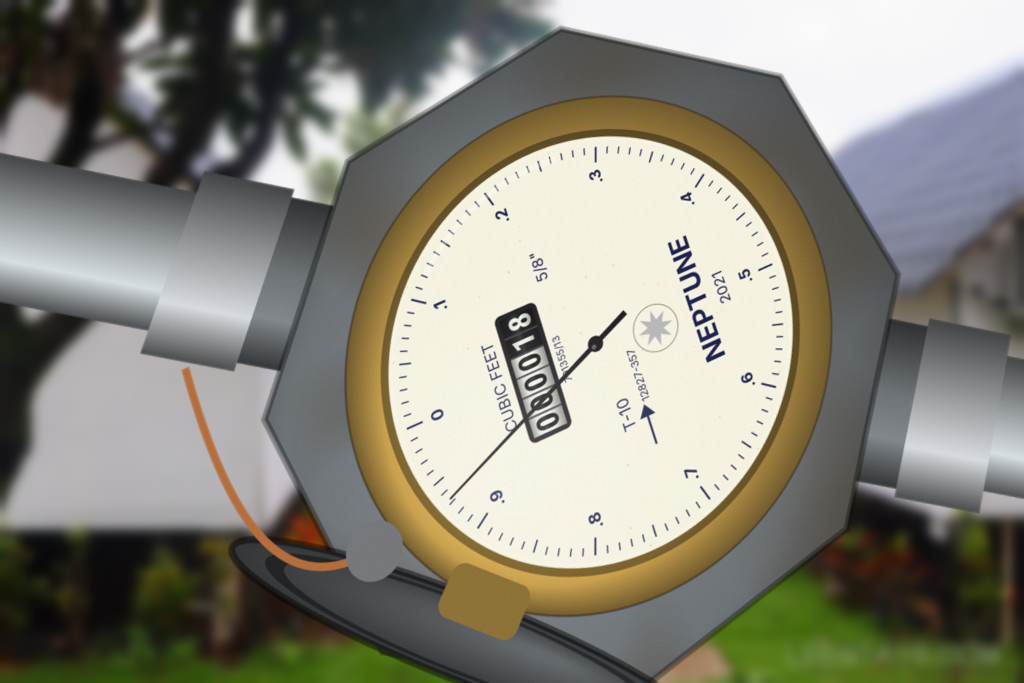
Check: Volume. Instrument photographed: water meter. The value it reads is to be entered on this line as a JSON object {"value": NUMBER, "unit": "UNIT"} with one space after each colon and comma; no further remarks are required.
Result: {"value": 17.93, "unit": "ft³"}
